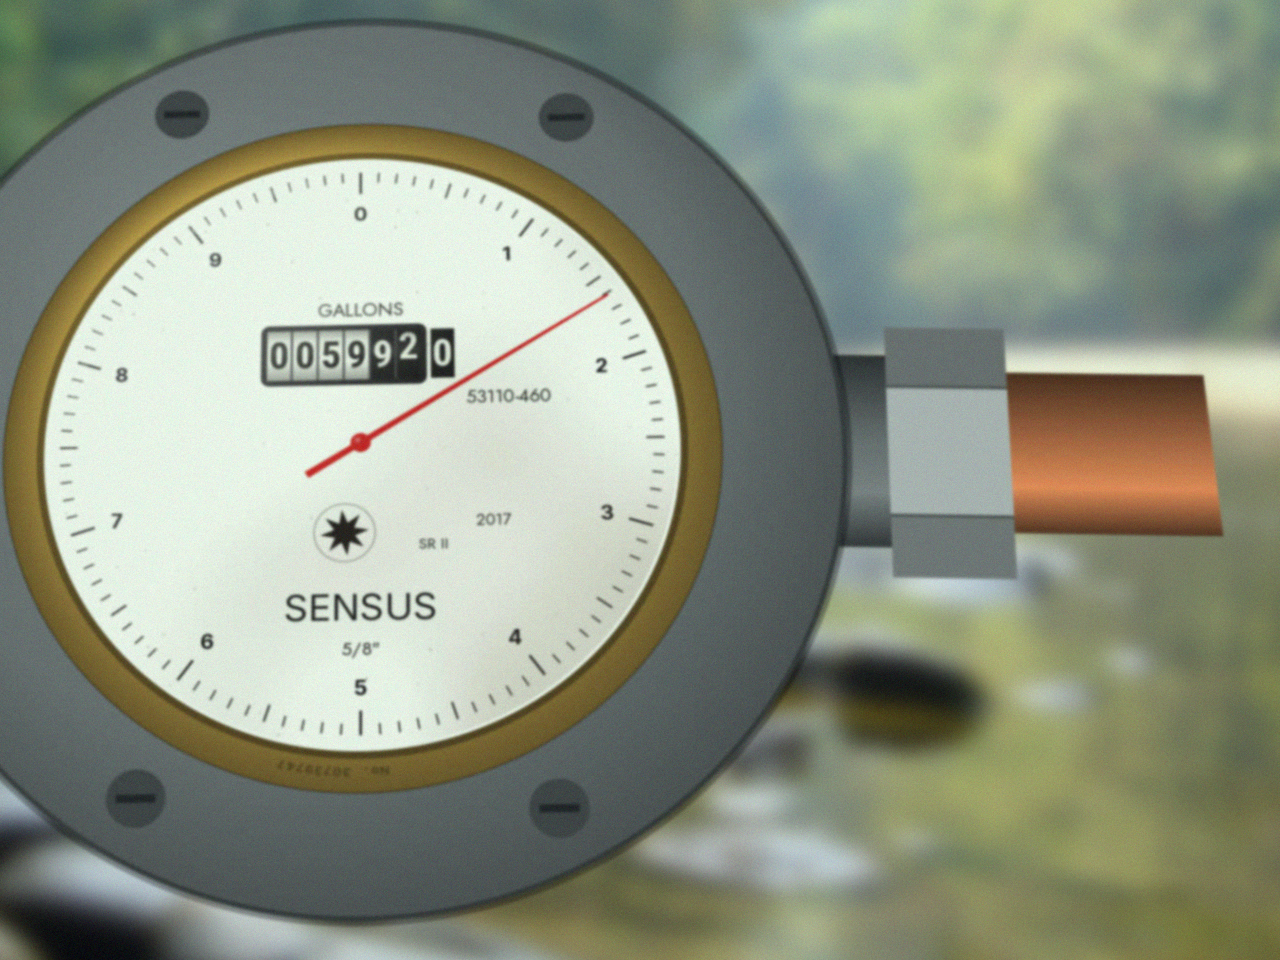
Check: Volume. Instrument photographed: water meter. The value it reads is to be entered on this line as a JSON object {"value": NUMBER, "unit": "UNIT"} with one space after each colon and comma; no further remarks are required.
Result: {"value": 59921.6, "unit": "gal"}
